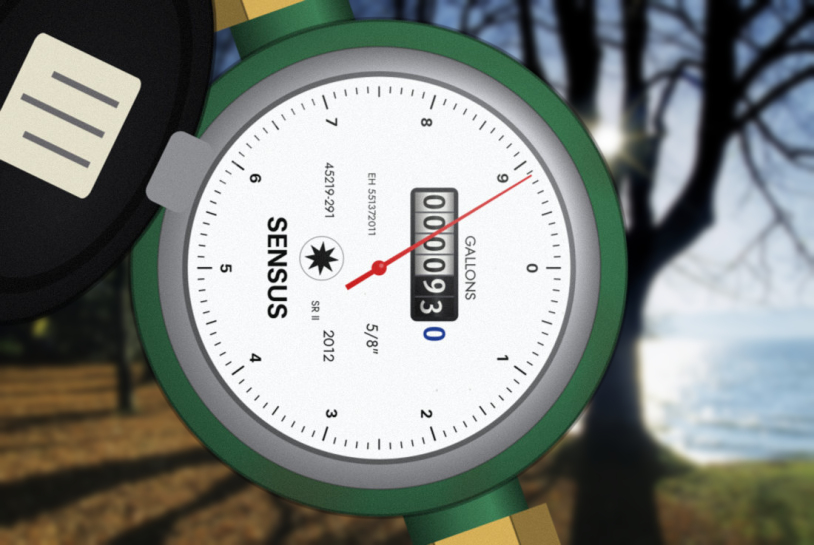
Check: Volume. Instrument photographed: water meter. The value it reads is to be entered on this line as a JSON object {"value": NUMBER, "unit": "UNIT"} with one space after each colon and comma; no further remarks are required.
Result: {"value": 929.1, "unit": "gal"}
